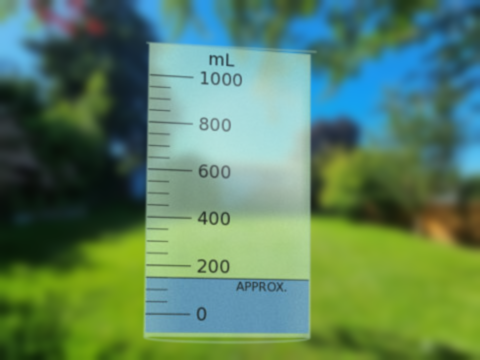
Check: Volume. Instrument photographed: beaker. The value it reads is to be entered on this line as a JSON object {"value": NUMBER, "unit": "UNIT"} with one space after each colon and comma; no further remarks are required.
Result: {"value": 150, "unit": "mL"}
